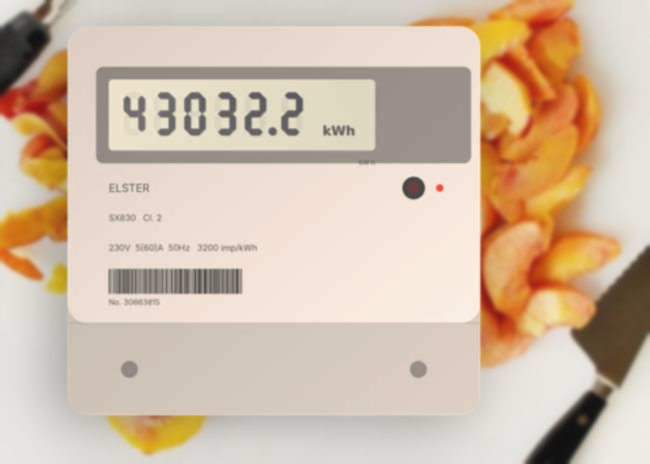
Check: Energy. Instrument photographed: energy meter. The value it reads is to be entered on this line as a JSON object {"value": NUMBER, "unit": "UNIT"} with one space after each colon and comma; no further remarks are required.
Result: {"value": 43032.2, "unit": "kWh"}
